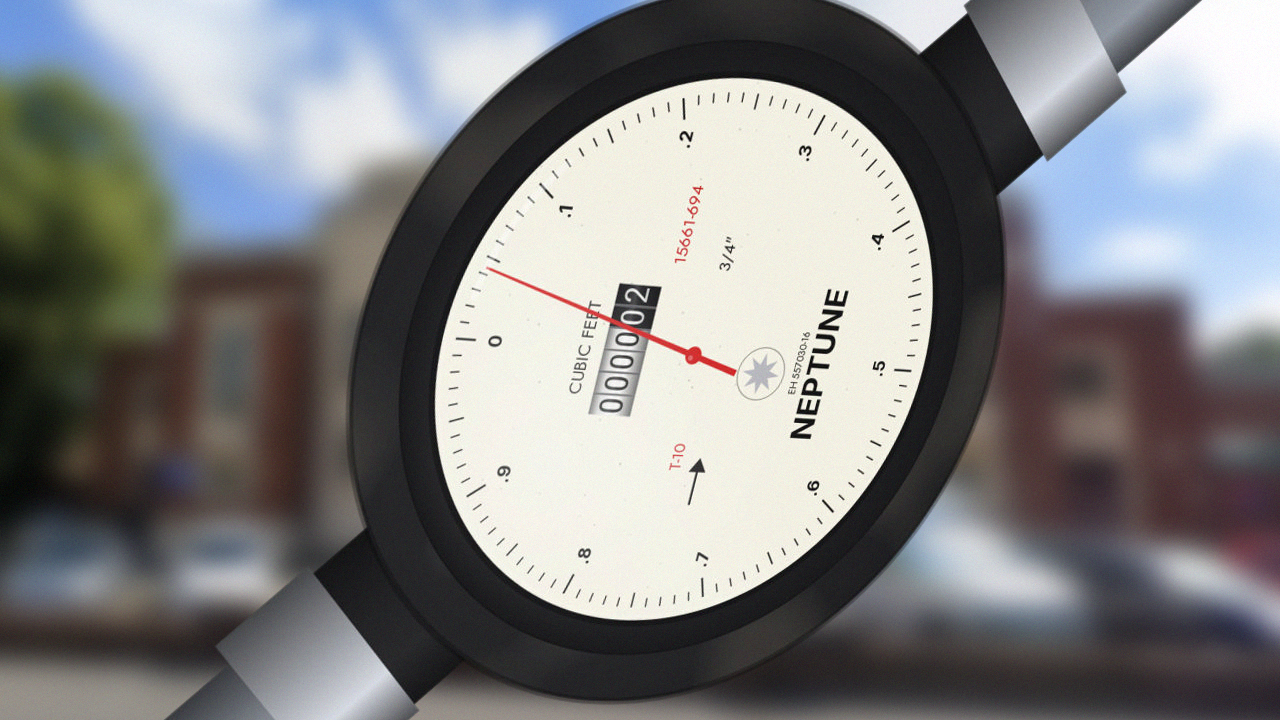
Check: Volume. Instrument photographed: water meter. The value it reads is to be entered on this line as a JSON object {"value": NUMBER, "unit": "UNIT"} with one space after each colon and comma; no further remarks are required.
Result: {"value": 2.04, "unit": "ft³"}
